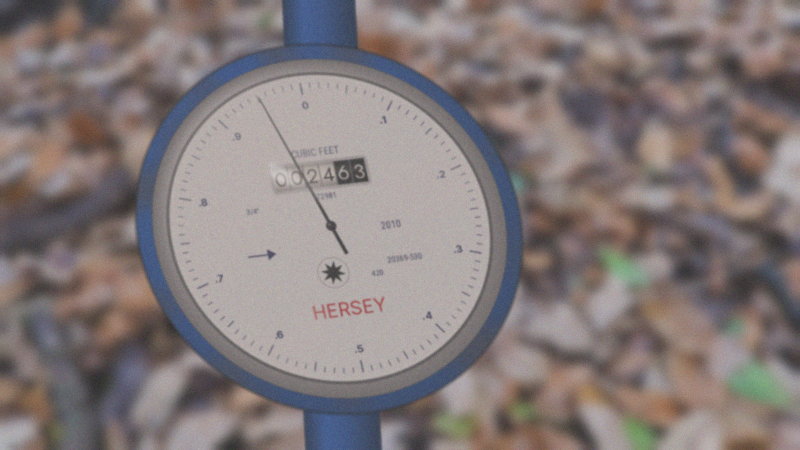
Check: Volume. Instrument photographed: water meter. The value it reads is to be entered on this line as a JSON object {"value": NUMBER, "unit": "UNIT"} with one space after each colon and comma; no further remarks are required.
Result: {"value": 2462.95, "unit": "ft³"}
